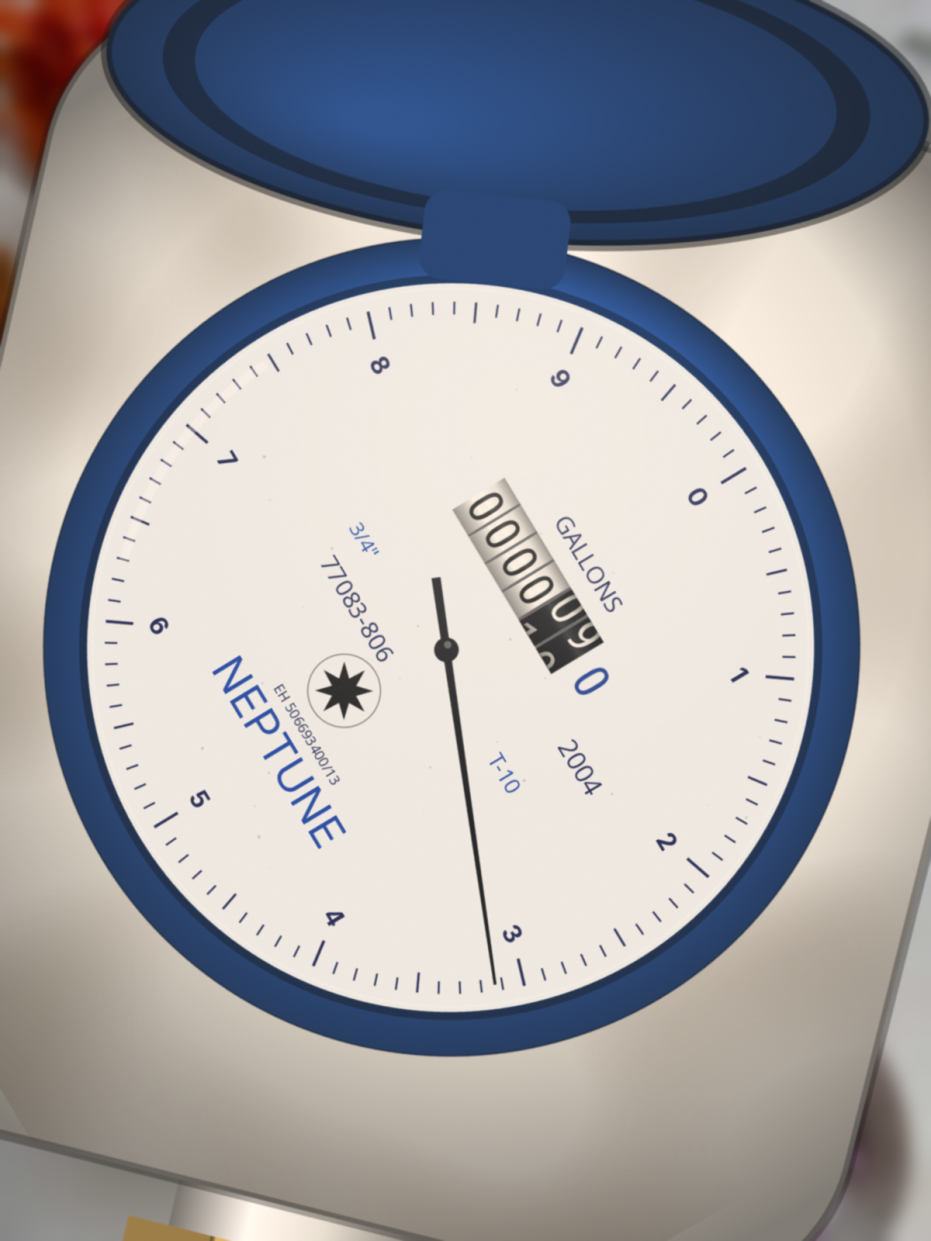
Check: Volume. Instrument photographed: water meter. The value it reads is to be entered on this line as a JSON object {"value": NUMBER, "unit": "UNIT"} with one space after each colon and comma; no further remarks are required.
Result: {"value": 93.1, "unit": "gal"}
